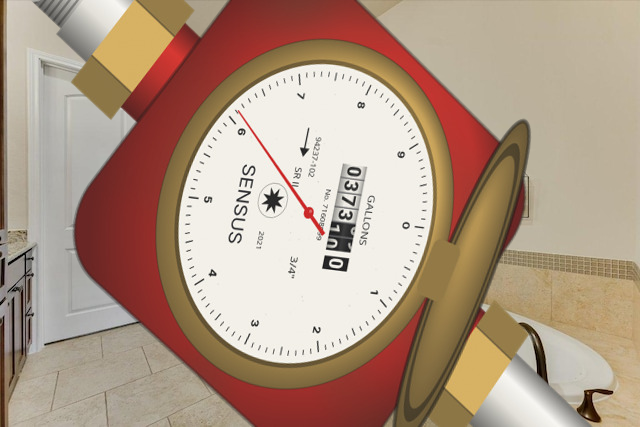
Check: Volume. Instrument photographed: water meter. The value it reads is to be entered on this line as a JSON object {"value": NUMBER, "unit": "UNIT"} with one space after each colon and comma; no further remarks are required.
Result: {"value": 373096.1, "unit": "gal"}
